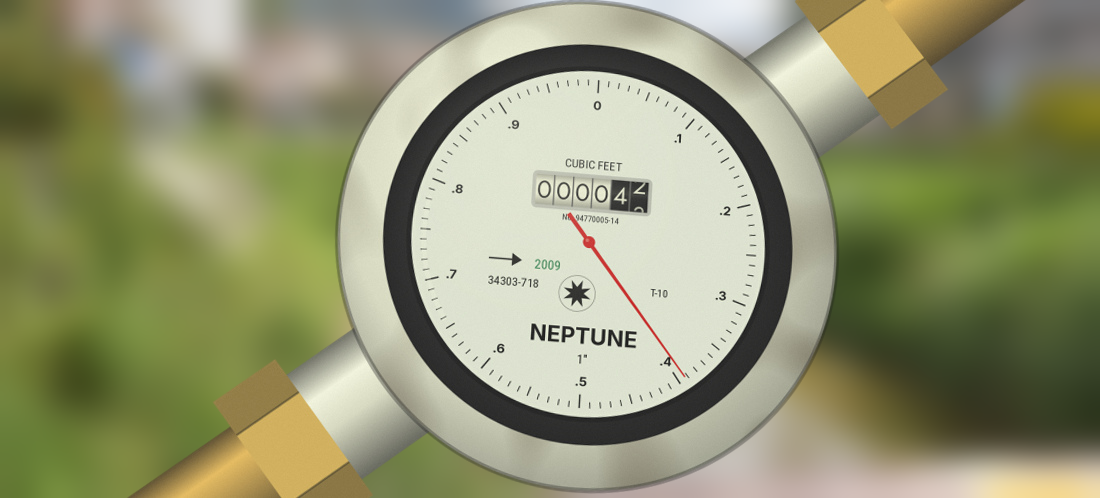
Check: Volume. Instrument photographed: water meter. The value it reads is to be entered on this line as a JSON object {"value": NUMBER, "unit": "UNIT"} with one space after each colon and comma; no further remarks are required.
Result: {"value": 42.39, "unit": "ft³"}
